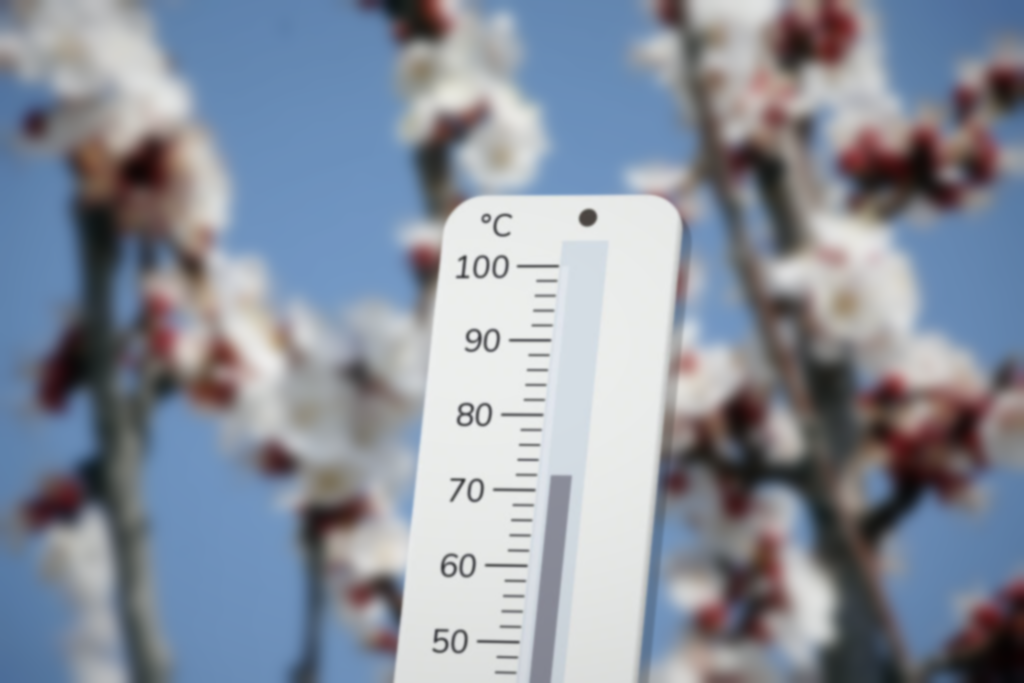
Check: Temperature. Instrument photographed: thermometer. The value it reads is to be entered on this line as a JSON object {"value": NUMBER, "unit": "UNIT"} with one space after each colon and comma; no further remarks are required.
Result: {"value": 72, "unit": "°C"}
